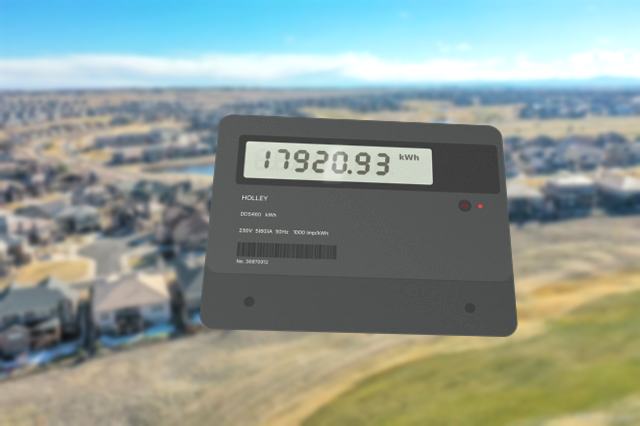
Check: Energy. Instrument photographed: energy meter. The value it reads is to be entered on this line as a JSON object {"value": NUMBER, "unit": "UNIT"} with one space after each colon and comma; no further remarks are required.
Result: {"value": 17920.93, "unit": "kWh"}
